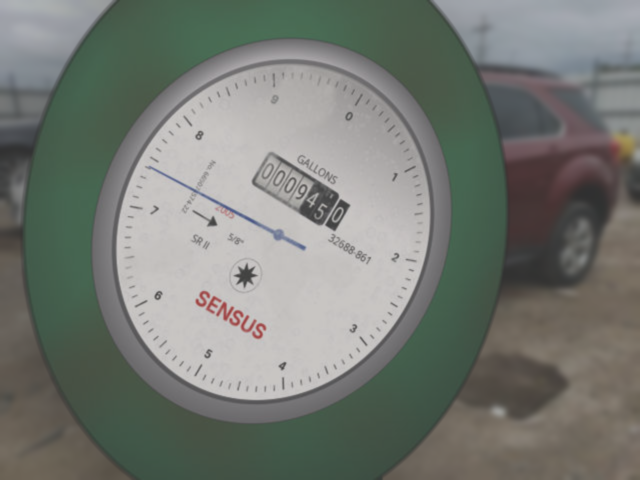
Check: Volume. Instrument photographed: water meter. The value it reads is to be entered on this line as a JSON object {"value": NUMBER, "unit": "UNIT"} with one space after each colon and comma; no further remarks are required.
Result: {"value": 9447.4, "unit": "gal"}
